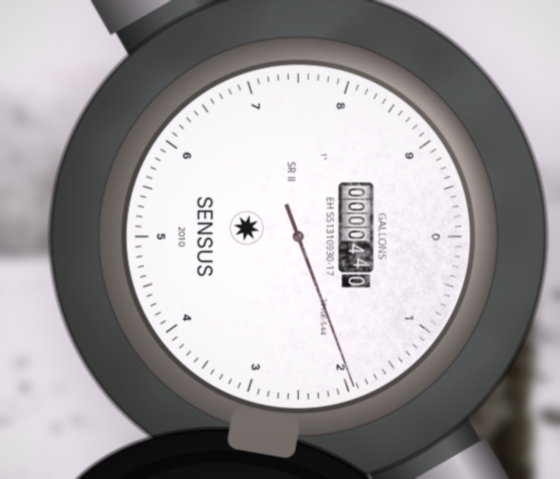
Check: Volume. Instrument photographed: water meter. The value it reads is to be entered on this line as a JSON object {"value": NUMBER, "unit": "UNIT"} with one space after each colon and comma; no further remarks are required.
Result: {"value": 441.9, "unit": "gal"}
